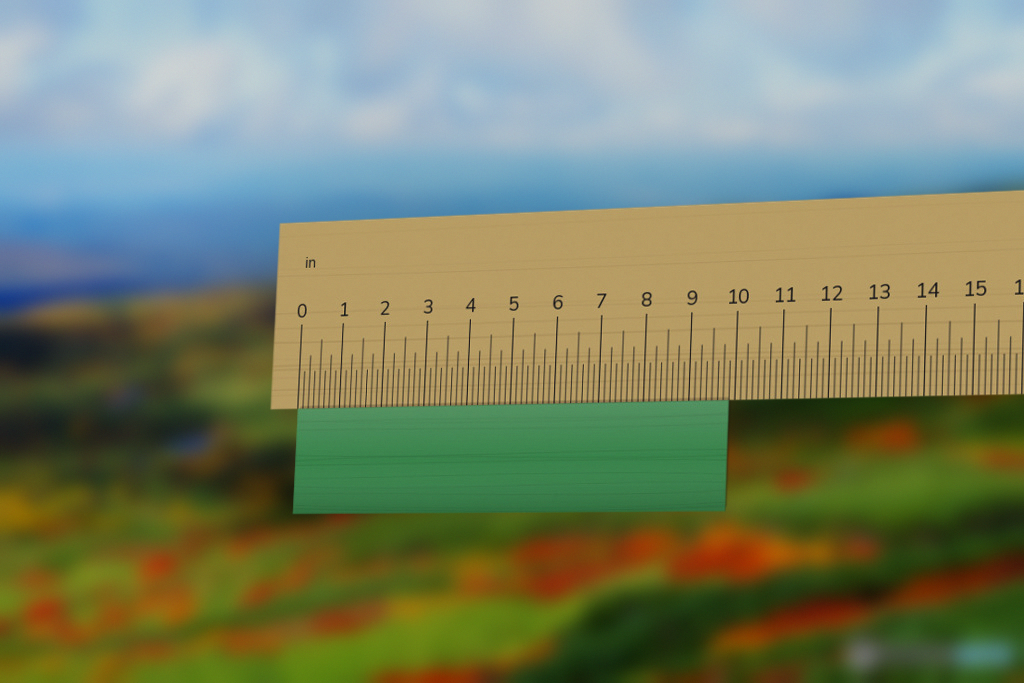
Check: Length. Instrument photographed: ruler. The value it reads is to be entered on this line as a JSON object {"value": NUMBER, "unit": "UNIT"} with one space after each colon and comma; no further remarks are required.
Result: {"value": 9.875, "unit": "in"}
